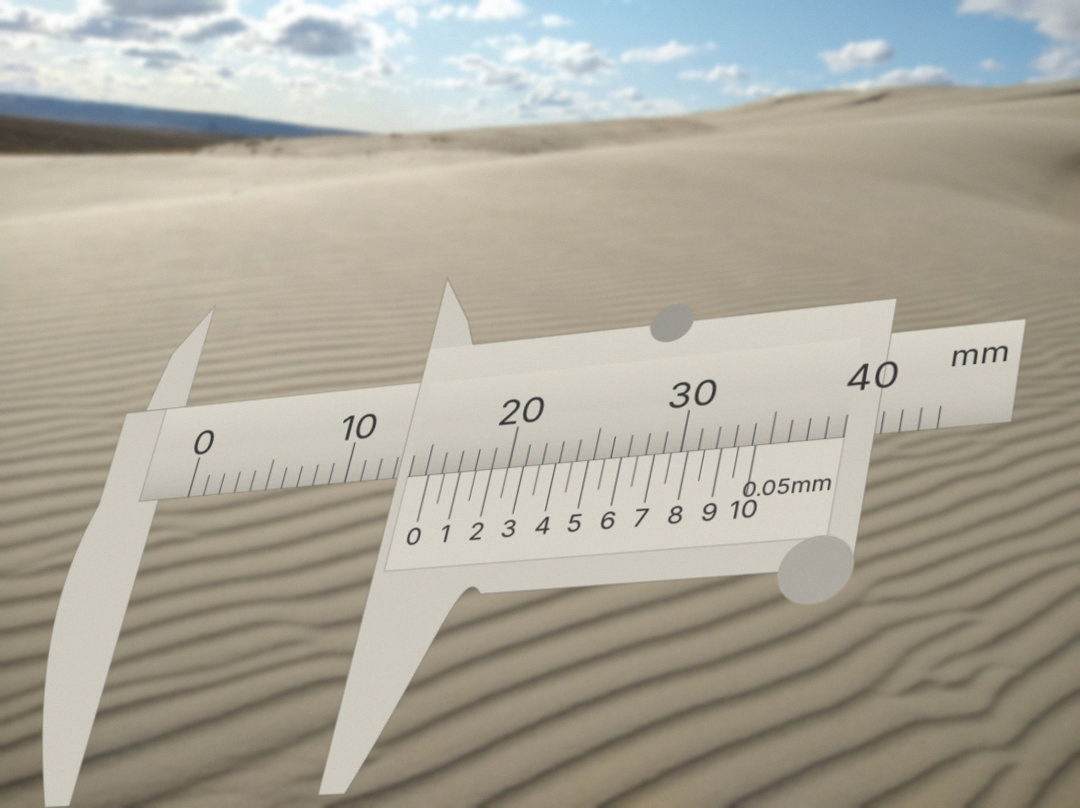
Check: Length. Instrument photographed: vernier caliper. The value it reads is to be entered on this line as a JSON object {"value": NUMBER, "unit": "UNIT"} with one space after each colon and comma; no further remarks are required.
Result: {"value": 15.2, "unit": "mm"}
